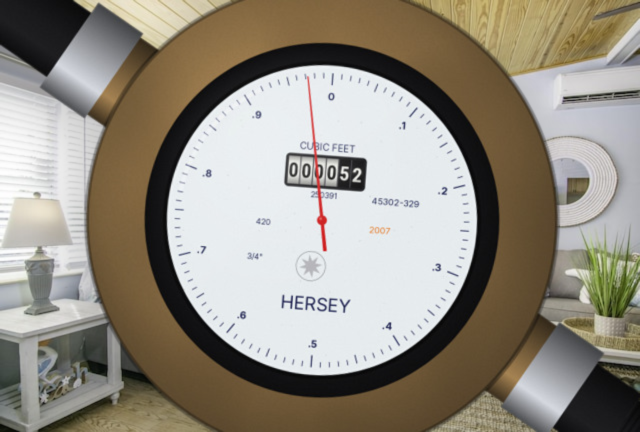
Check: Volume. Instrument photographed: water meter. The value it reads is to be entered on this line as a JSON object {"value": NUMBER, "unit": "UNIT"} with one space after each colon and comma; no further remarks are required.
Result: {"value": 51.97, "unit": "ft³"}
